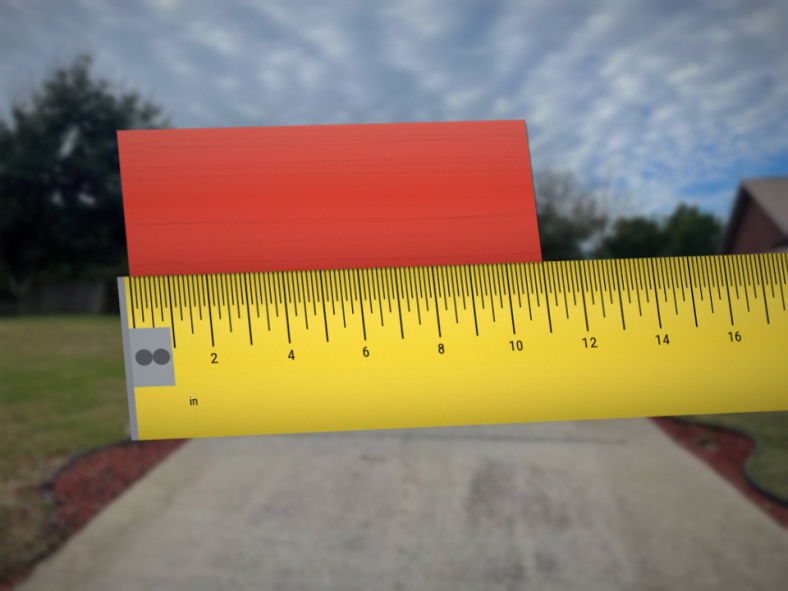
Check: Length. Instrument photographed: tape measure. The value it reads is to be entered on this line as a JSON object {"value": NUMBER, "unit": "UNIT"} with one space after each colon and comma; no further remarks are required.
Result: {"value": 11, "unit": "in"}
